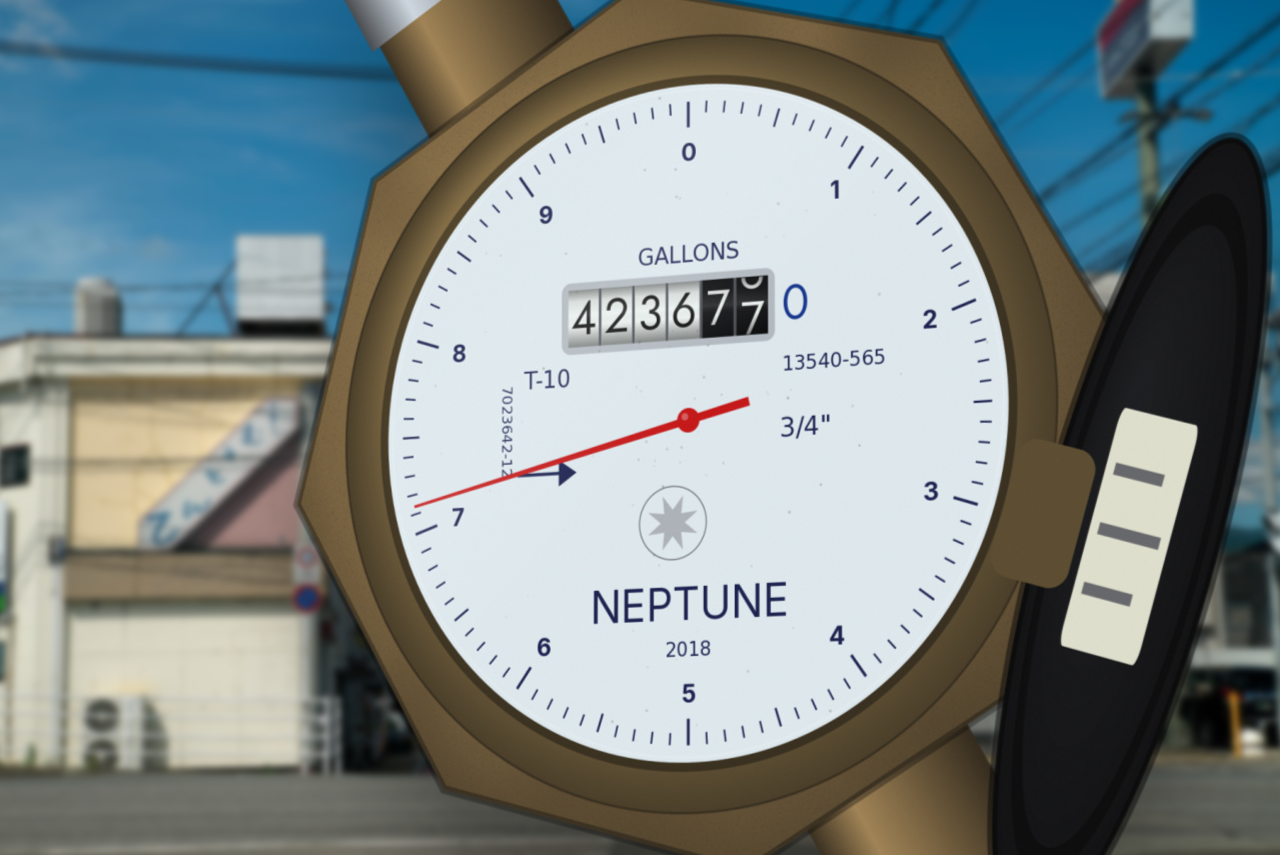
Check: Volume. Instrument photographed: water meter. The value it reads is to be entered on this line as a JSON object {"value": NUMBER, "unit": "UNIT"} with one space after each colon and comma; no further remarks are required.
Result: {"value": 4236767.1, "unit": "gal"}
